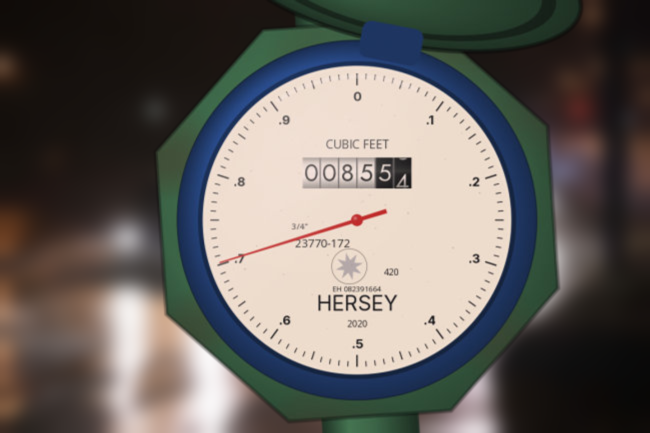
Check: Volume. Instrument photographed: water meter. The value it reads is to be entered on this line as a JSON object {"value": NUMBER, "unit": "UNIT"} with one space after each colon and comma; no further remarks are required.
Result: {"value": 8553.70, "unit": "ft³"}
